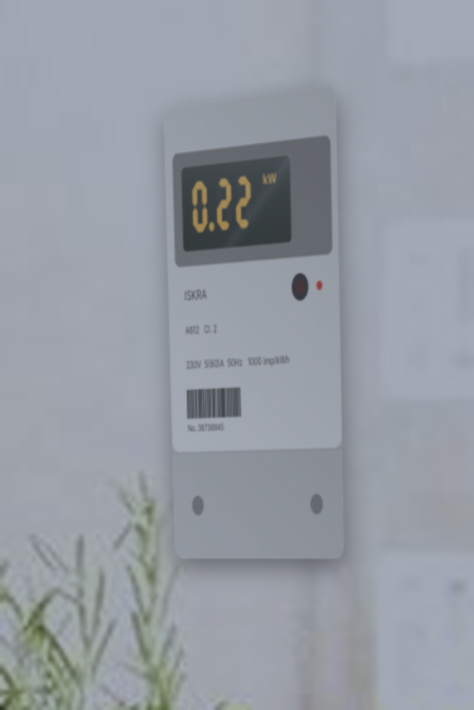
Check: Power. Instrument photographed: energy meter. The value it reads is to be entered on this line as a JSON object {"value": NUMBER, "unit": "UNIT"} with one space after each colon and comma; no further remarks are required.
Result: {"value": 0.22, "unit": "kW"}
